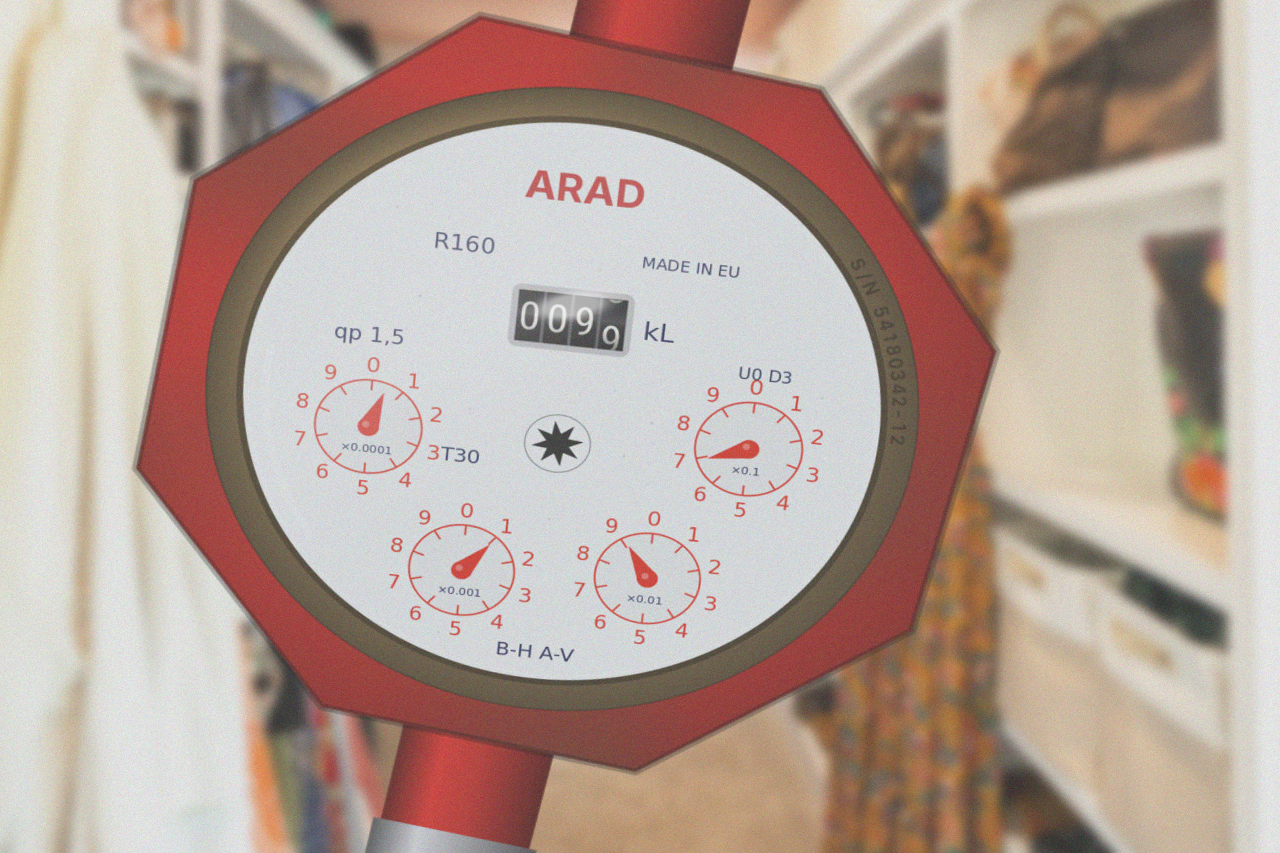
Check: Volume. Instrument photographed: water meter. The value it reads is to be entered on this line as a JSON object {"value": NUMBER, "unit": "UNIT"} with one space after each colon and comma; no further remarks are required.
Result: {"value": 98.6910, "unit": "kL"}
